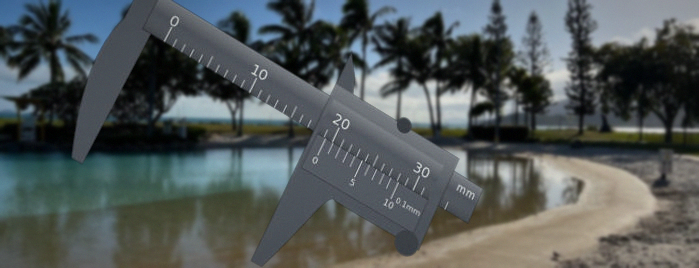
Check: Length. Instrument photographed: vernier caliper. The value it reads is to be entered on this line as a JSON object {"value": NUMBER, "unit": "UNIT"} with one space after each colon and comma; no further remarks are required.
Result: {"value": 19.2, "unit": "mm"}
